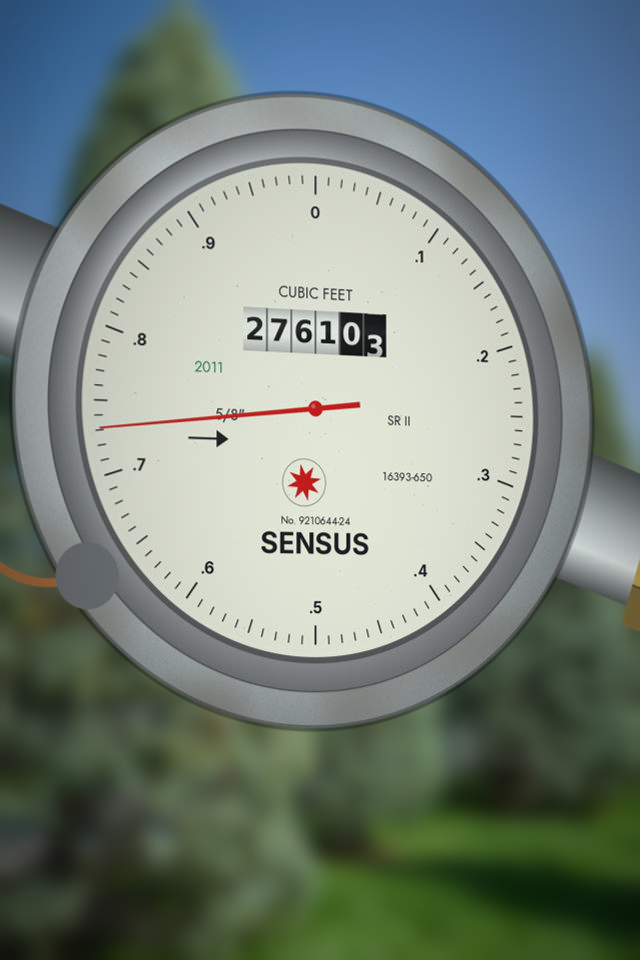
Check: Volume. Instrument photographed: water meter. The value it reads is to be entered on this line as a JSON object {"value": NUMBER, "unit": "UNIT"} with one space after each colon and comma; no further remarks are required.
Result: {"value": 276102.73, "unit": "ft³"}
